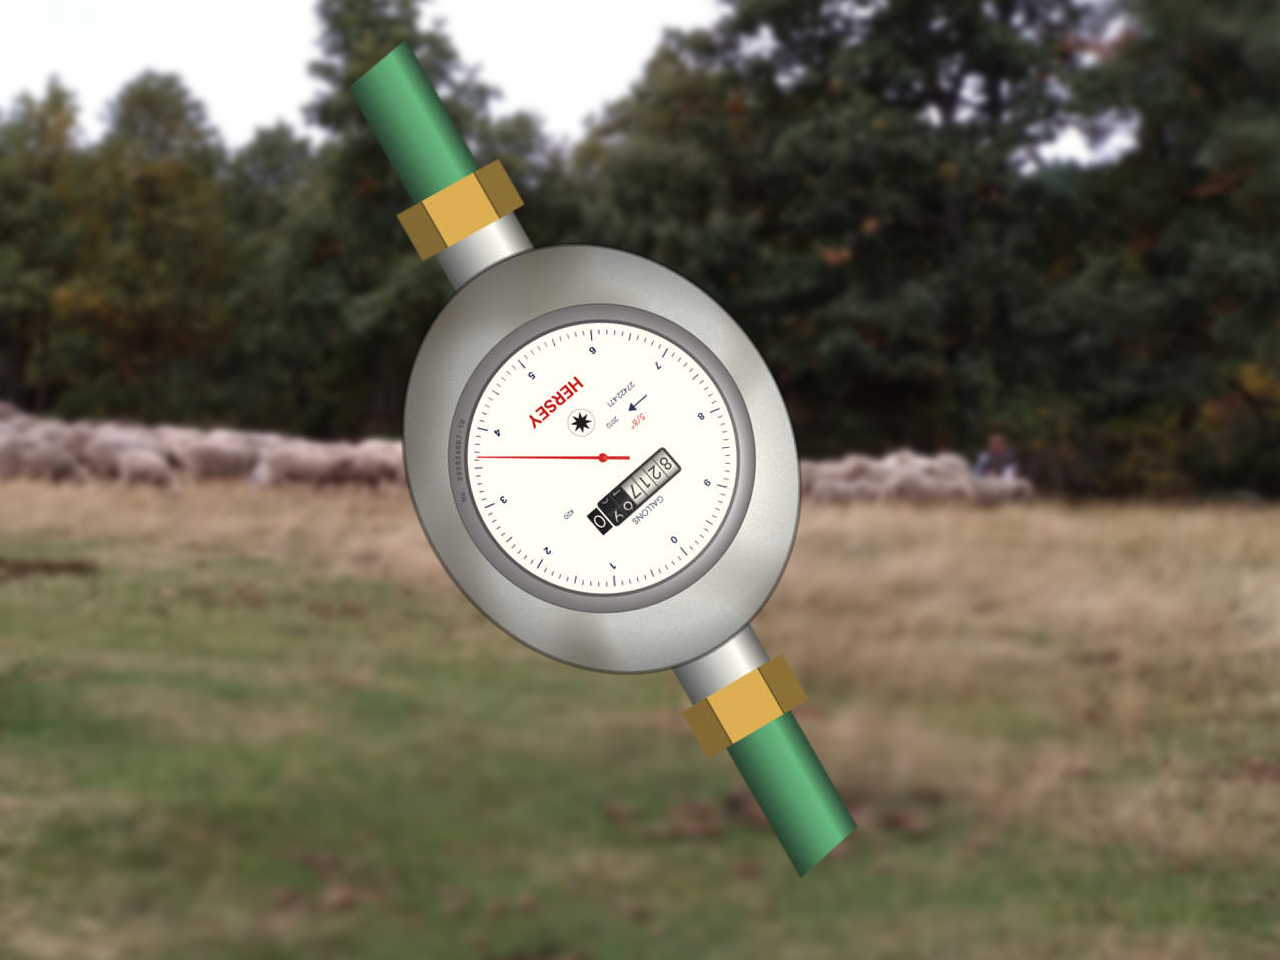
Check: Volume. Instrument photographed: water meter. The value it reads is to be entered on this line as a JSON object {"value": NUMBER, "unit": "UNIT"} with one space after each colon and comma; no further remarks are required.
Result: {"value": 8217693.6, "unit": "gal"}
